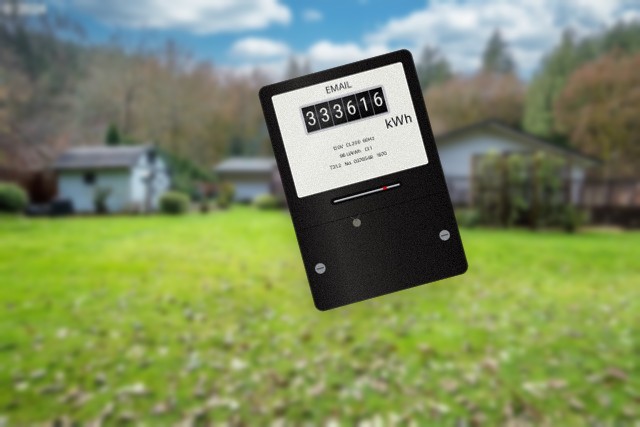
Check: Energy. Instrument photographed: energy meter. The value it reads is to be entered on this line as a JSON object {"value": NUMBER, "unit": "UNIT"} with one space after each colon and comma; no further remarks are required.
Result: {"value": 333616, "unit": "kWh"}
